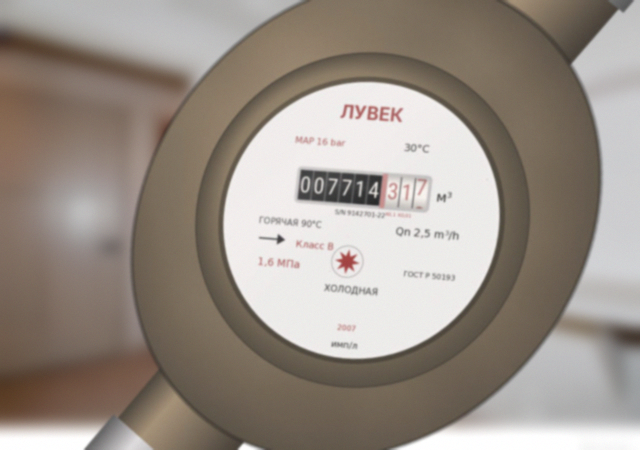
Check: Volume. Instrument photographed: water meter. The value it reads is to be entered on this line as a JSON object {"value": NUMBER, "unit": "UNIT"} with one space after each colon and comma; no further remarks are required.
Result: {"value": 7714.317, "unit": "m³"}
